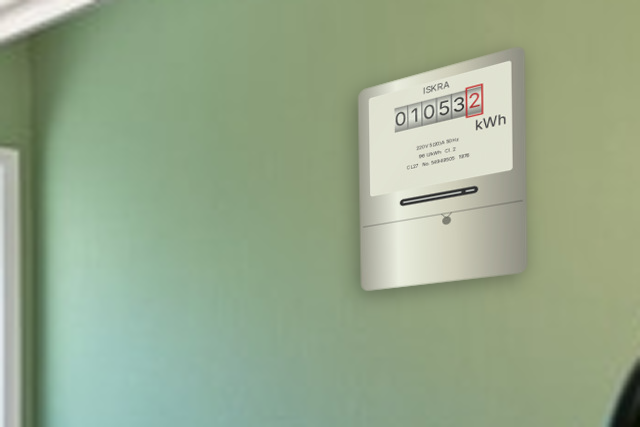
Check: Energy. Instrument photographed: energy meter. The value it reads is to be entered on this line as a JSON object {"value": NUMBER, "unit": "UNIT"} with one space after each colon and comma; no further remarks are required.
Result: {"value": 1053.2, "unit": "kWh"}
